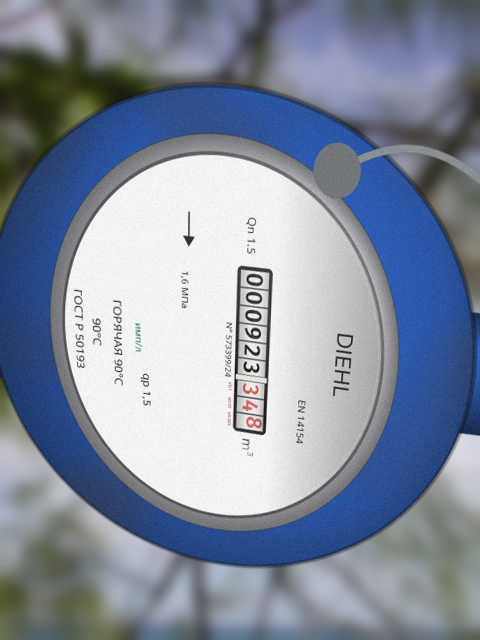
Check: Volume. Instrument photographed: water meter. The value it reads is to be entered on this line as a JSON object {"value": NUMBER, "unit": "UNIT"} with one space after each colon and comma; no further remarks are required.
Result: {"value": 923.348, "unit": "m³"}
